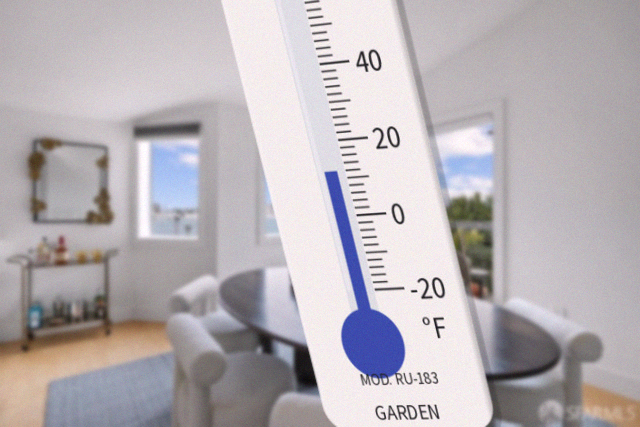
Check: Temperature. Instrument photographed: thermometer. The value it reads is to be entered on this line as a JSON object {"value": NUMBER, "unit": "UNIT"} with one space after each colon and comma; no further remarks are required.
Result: {"value": 12, "unit": "°F"}
